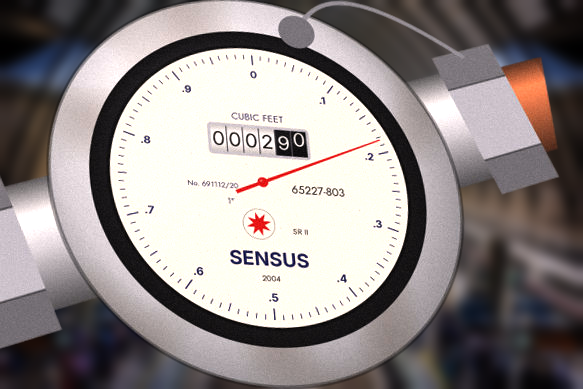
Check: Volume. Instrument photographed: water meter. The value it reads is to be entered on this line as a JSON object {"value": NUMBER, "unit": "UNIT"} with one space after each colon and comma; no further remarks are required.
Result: {"value": 290.18, "unit": "ft³"}
